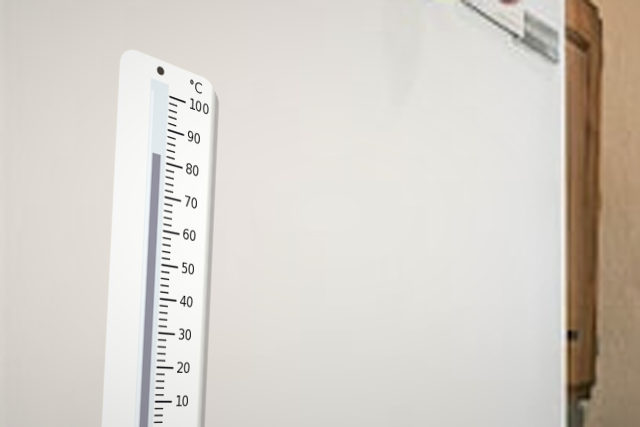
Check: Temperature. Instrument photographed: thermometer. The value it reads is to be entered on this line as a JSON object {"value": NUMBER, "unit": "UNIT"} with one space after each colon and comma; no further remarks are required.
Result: {"value": 82, "unit": "°C"}
